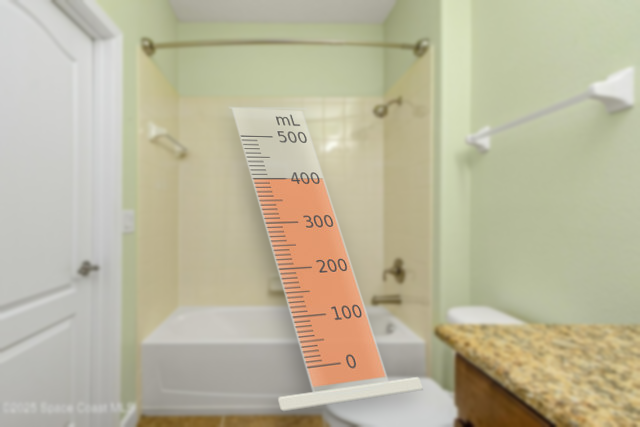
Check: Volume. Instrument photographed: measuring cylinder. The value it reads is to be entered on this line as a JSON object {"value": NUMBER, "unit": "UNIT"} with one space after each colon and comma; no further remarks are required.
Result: {"value": 400, "unit": "mL"}
